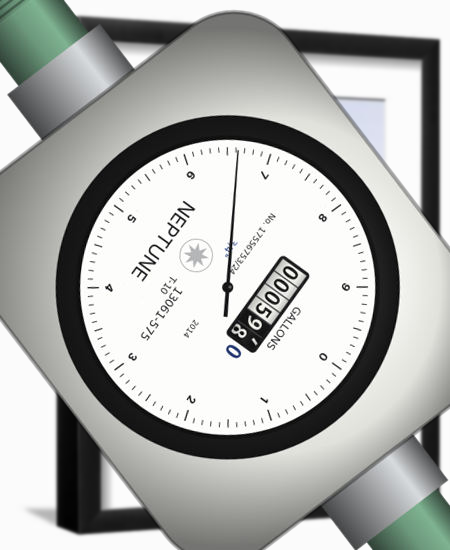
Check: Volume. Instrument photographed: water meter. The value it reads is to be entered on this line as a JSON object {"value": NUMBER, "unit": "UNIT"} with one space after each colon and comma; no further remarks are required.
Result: {"value": 5976.6, "unit": "gal"}
